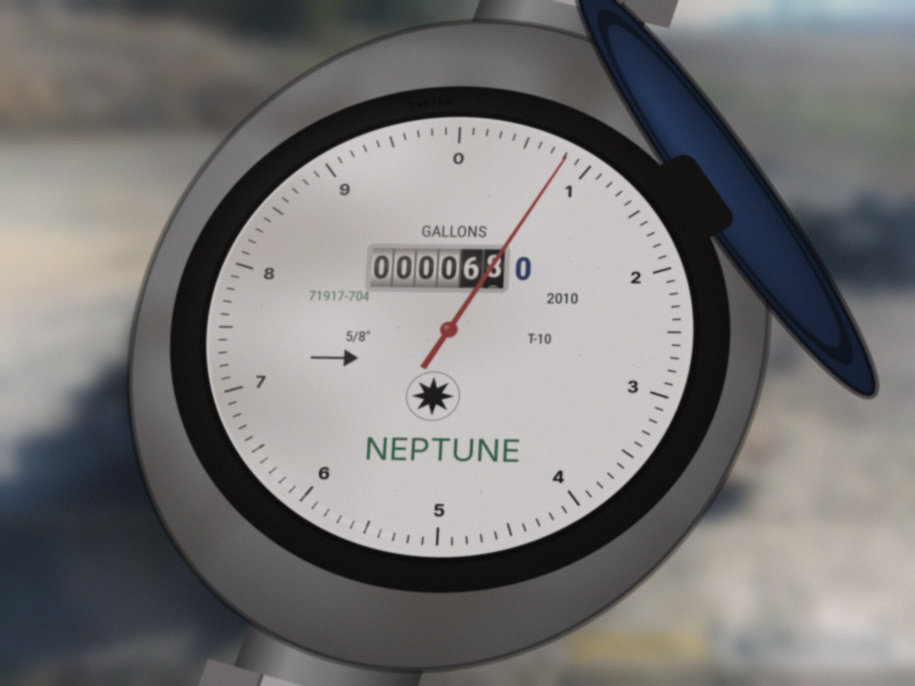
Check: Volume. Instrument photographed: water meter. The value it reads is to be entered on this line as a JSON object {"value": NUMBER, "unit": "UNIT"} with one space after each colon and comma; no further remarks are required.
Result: {"value": 680.8, "unit": "gal"}
